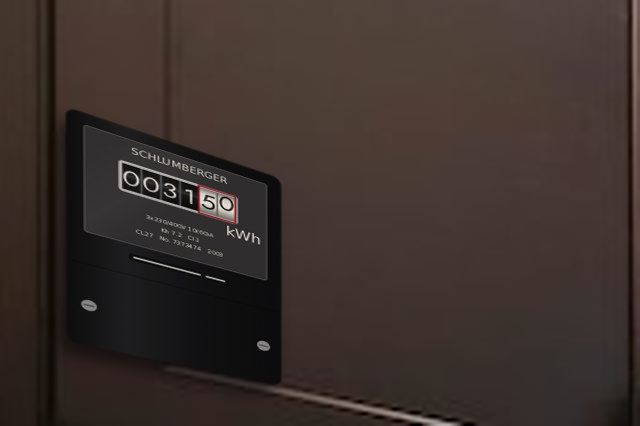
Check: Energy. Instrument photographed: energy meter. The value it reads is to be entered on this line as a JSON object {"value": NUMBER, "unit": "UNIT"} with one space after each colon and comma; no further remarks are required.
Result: {"value": 31.50, "unit": "kWh"}
